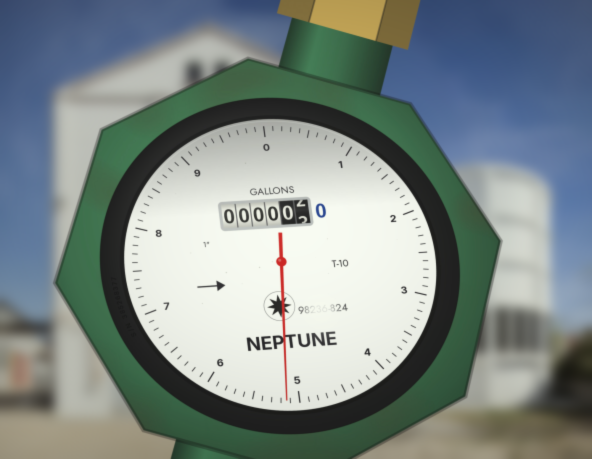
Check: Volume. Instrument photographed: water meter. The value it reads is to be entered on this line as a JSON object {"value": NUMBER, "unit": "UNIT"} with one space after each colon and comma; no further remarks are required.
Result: {"value": 25.1, "unit": "gal"}
